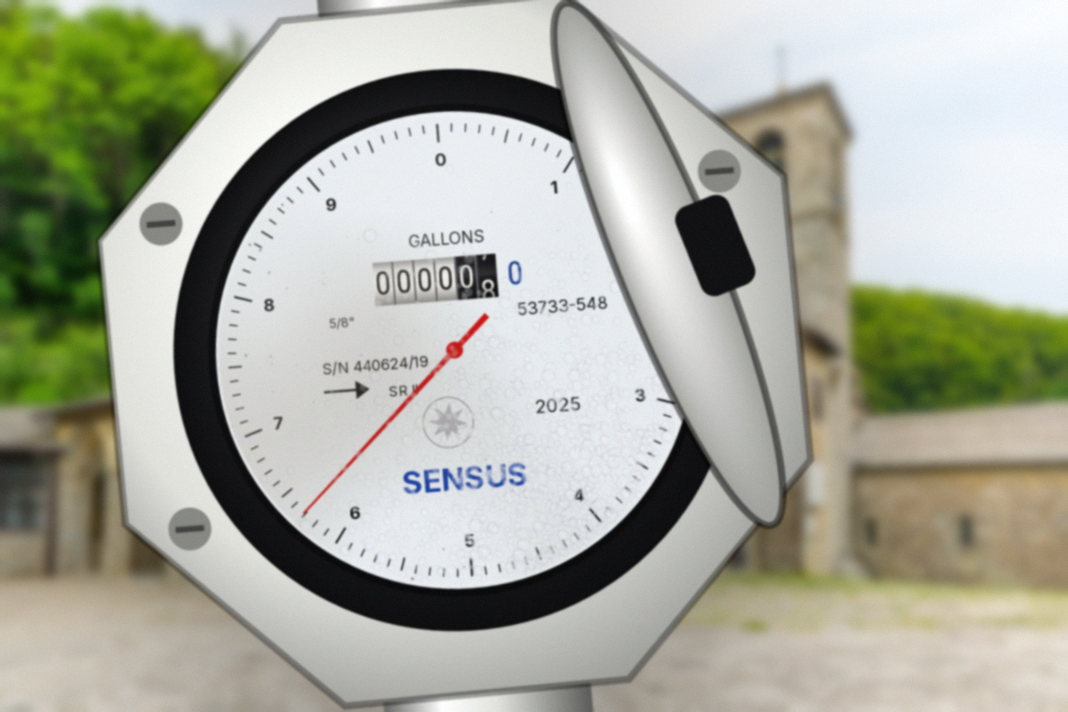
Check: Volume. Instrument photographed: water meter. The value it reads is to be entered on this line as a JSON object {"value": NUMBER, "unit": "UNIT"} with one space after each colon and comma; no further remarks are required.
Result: {"value": 76.3, "unit": "gal"}
